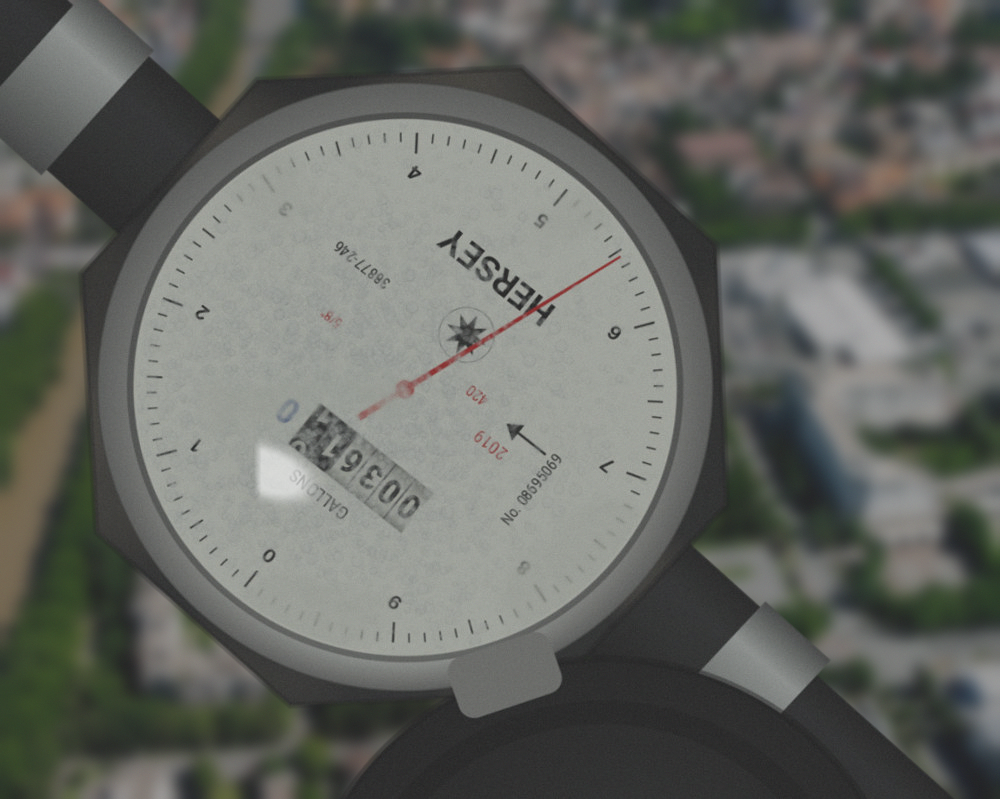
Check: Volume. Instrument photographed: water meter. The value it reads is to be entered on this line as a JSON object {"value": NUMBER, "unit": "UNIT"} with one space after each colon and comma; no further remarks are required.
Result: {"value": 36105.5, "unit": "gal"}
